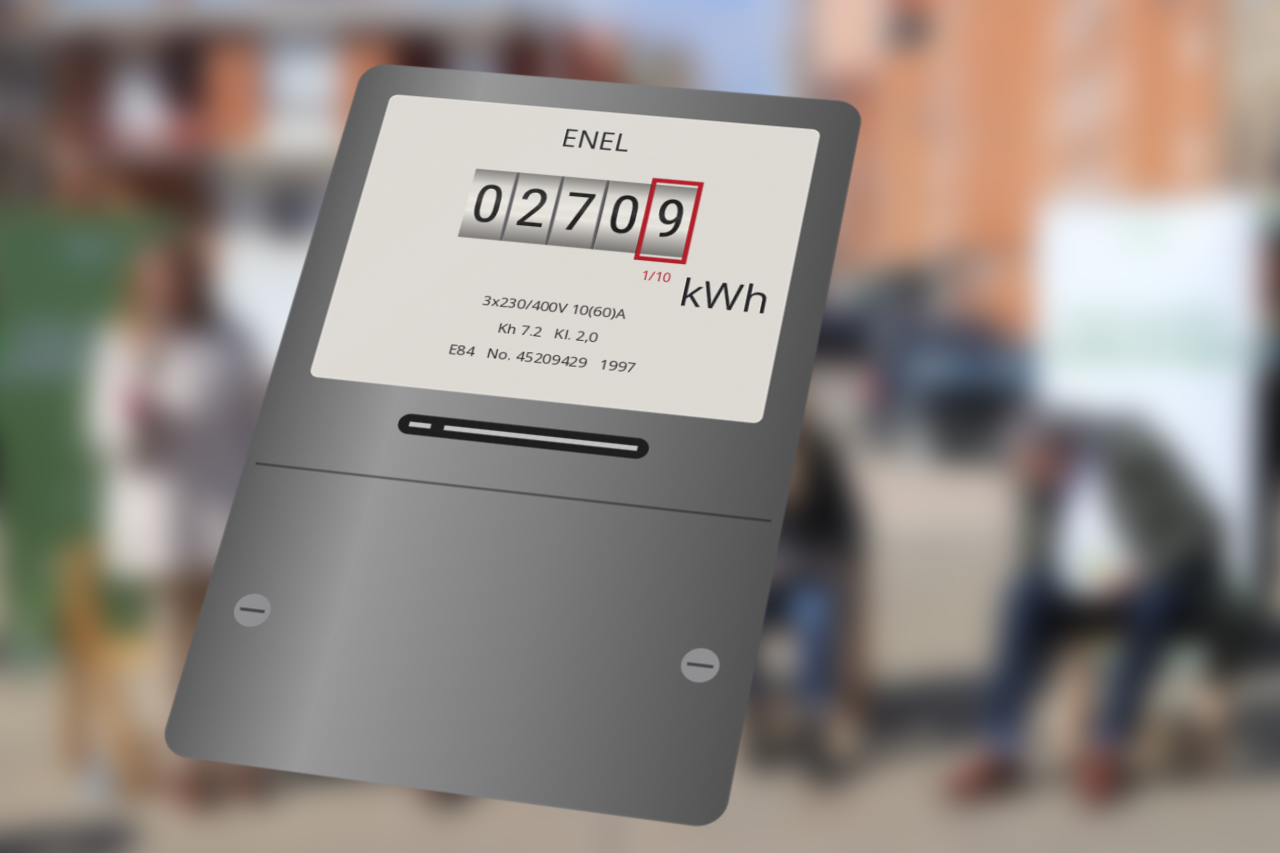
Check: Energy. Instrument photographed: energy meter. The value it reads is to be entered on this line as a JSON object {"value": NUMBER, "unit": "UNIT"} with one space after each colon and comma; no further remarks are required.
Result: {"value": 270.9, "unit": "kWh"}
